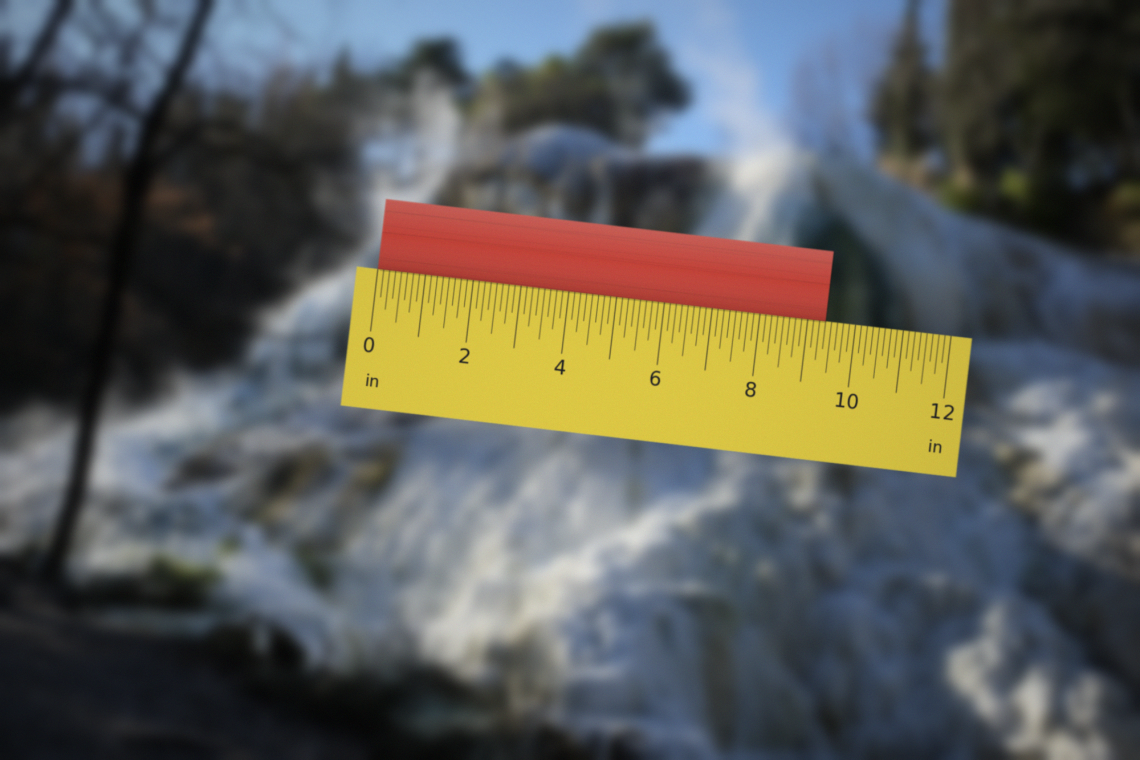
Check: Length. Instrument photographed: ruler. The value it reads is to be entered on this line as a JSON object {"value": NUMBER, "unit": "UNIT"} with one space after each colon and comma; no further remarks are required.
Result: {"value": 9.375, "unit": "in"}
